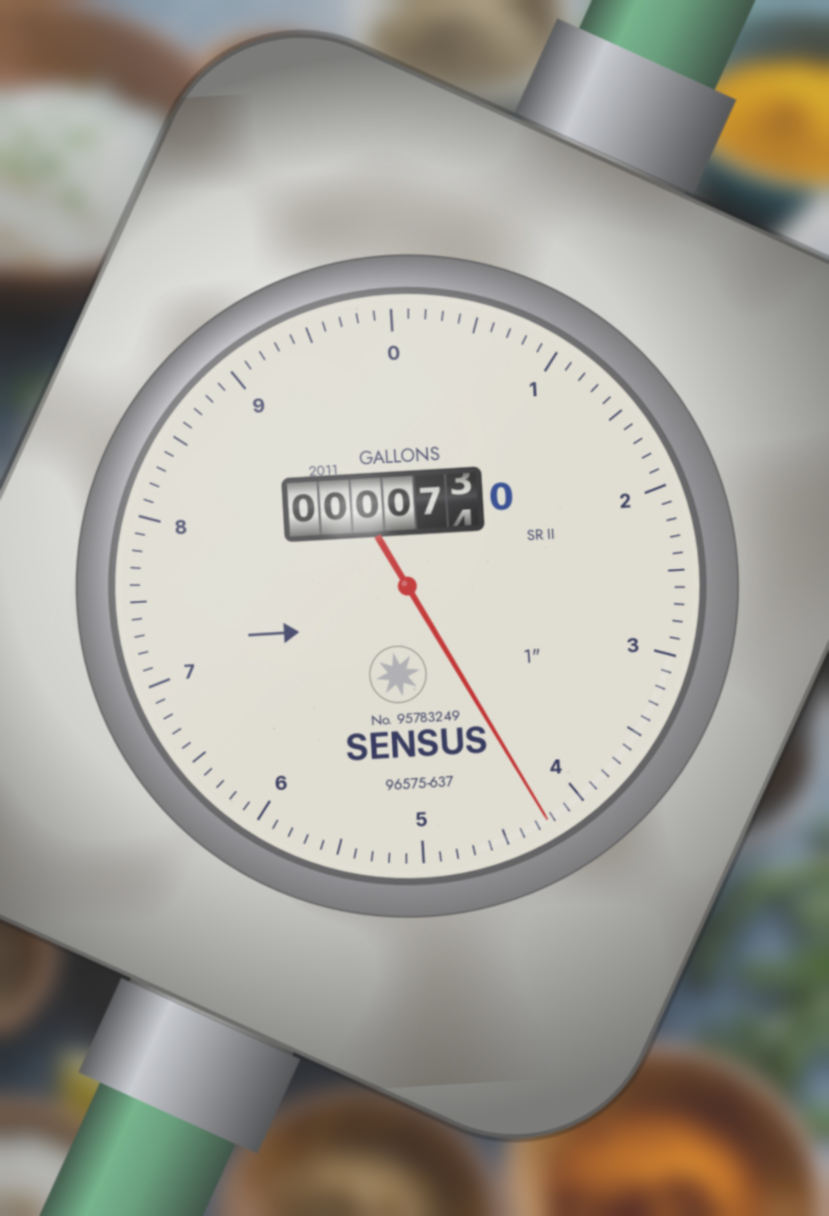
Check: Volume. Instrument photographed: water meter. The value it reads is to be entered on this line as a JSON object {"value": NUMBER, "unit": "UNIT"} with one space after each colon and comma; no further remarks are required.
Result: {"value": 734.2, "unit": "gal"}
